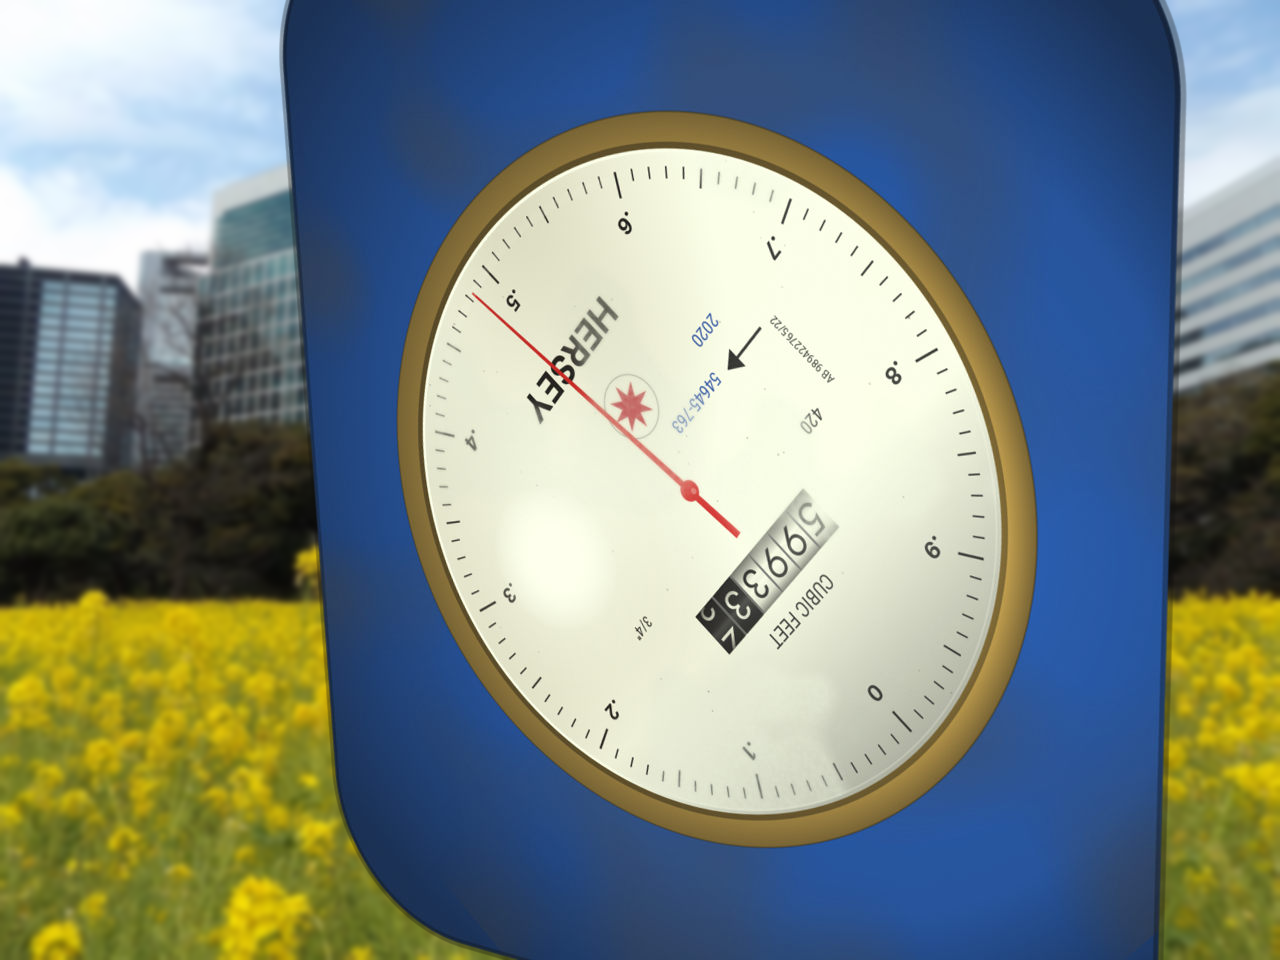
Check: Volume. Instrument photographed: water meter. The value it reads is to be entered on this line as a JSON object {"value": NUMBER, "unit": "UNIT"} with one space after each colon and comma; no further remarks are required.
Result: {"value": 599332.48, "unit": "ft³"}
